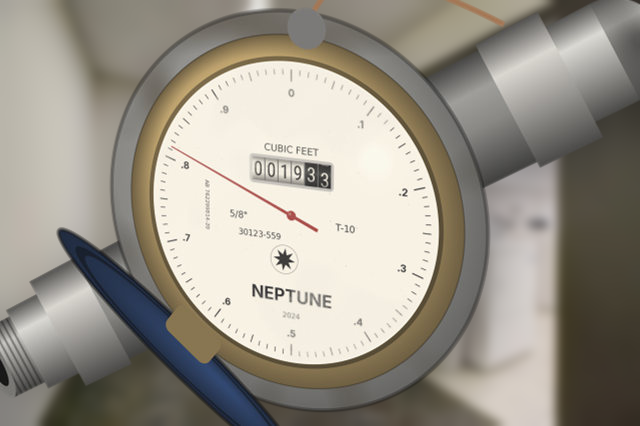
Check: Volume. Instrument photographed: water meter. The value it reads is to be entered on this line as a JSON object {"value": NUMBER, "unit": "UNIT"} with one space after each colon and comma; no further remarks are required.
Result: {"value": 1932.81, "unit": "ft³"}
